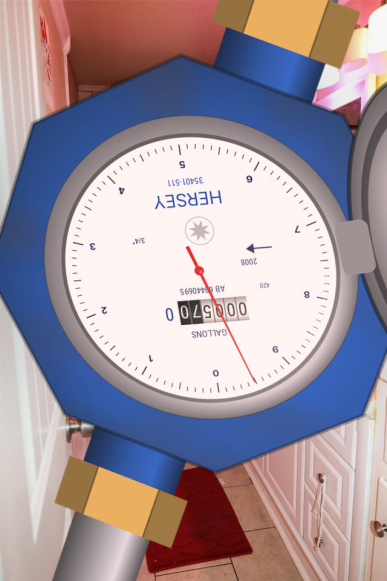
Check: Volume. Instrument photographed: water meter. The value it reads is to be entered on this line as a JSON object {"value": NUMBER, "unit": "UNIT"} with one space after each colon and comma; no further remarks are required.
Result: {"value": 5699.5, "unit": "gal"}
